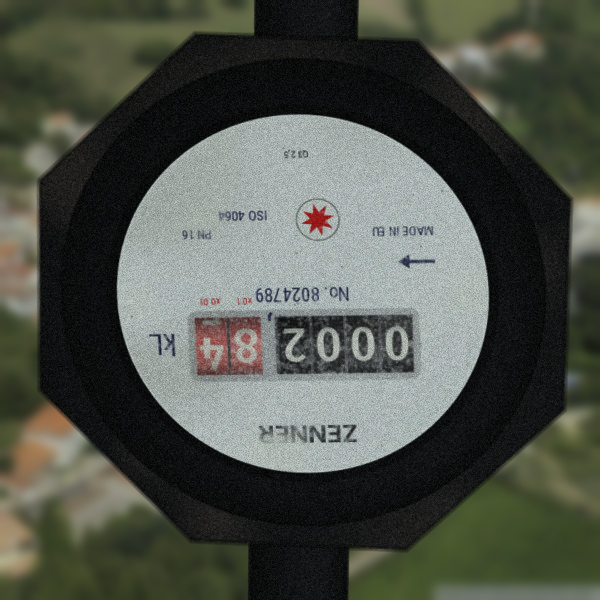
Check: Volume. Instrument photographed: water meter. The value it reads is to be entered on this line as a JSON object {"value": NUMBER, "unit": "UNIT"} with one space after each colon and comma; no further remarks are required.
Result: {"value": 2.84, "unit": "kL"}
